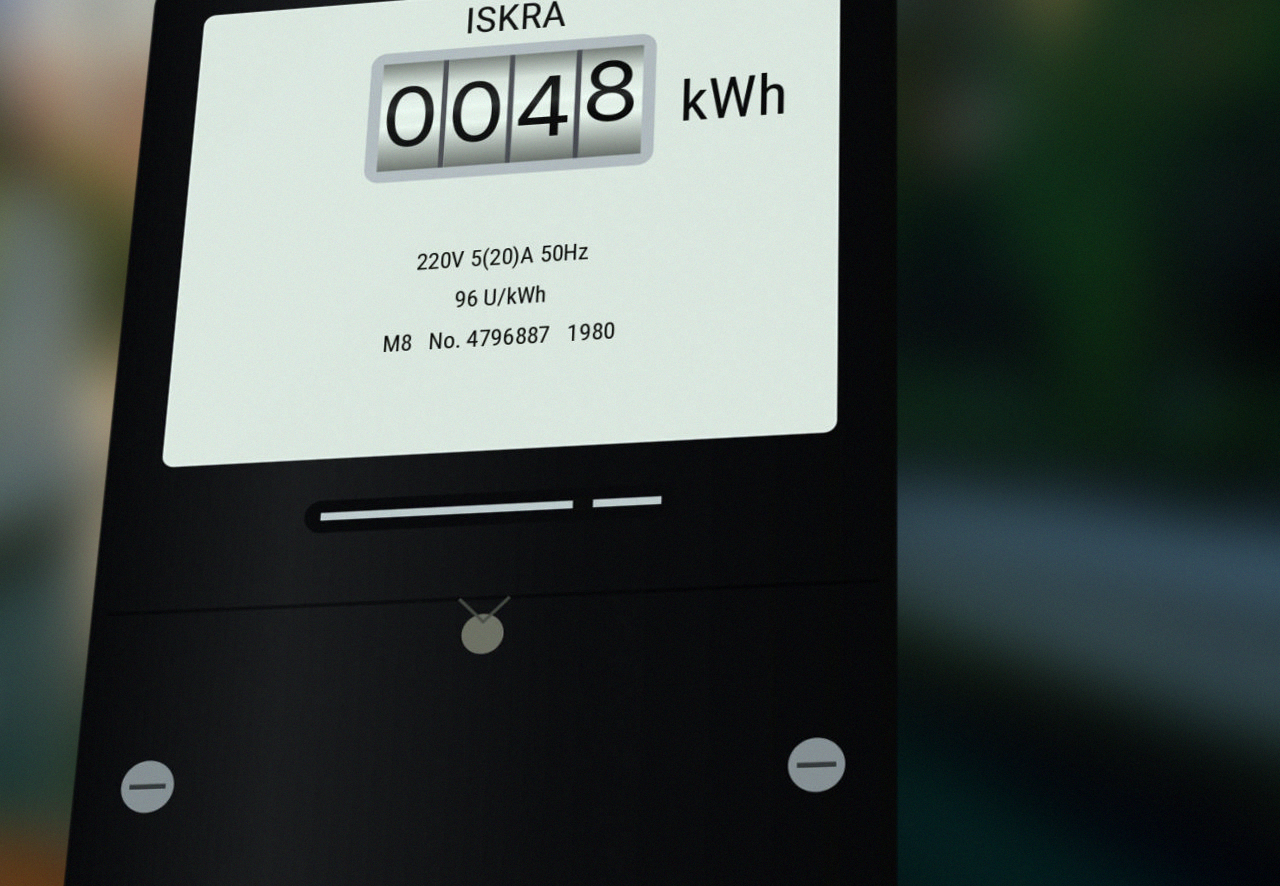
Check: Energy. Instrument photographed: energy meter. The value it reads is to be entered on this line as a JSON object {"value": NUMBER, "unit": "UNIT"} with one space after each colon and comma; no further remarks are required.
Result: {"value": 48, "unit": "kWh"}
